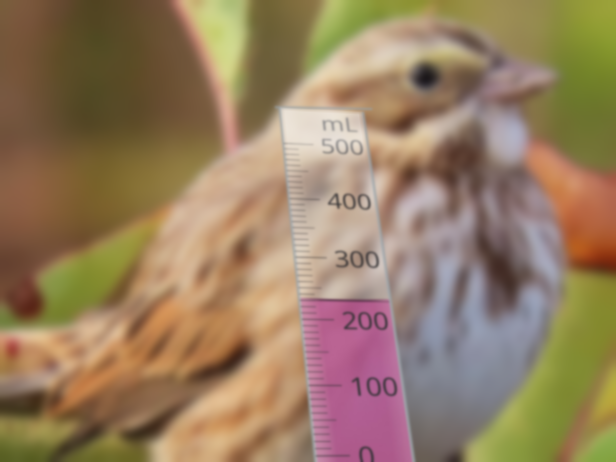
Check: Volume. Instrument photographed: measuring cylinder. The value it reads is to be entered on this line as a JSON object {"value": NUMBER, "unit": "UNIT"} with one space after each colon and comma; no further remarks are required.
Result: {"value": 230, "unit": "mL"}
